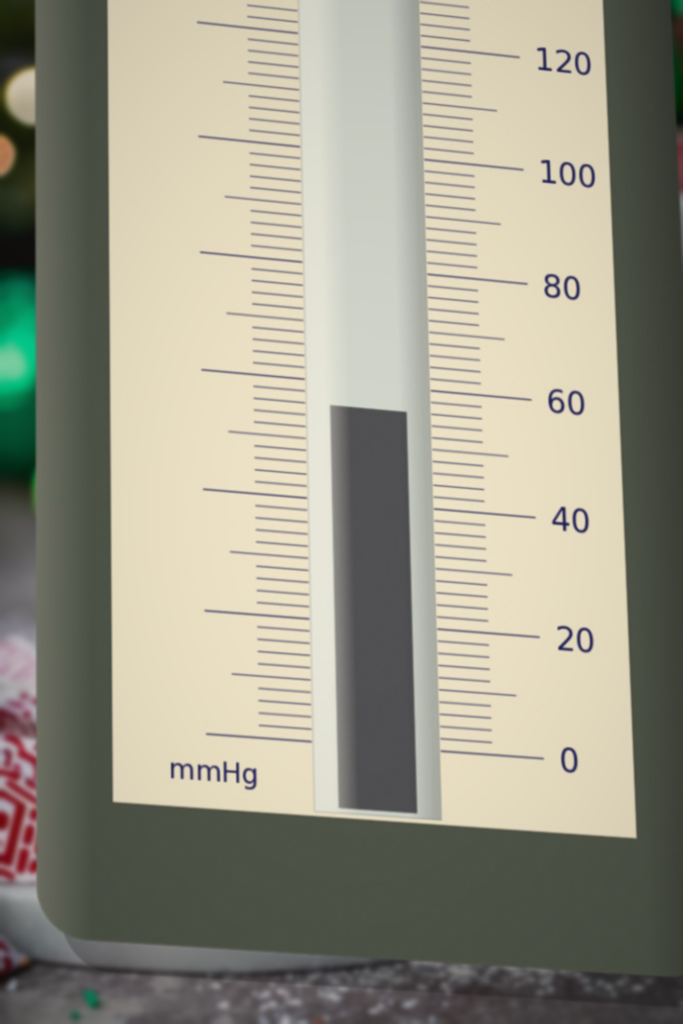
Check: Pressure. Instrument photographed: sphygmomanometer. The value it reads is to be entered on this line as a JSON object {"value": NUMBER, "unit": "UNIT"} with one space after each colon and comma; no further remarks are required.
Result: {"value": 56, "unit": "mmHg"}
